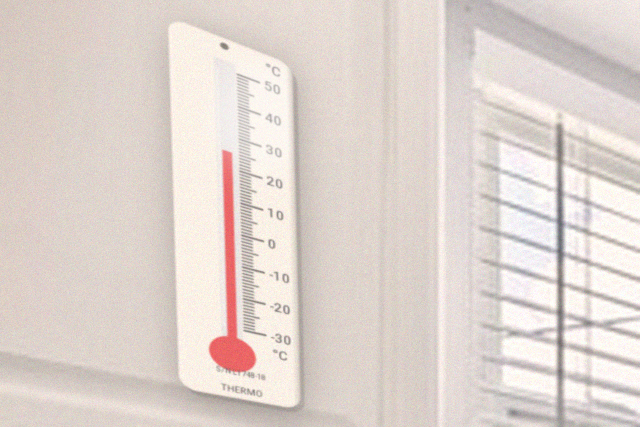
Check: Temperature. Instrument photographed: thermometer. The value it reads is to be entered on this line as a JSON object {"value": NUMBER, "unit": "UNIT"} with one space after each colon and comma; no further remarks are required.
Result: {"value": 25, "unit": "°C"}
